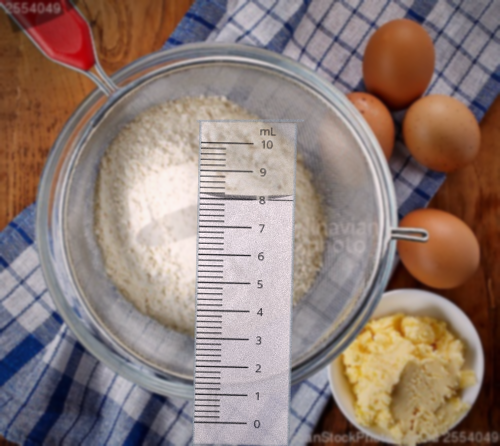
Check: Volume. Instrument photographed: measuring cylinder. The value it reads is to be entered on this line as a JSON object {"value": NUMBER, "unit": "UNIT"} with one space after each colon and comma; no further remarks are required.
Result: {"value": 8, "unit": "mL"}
